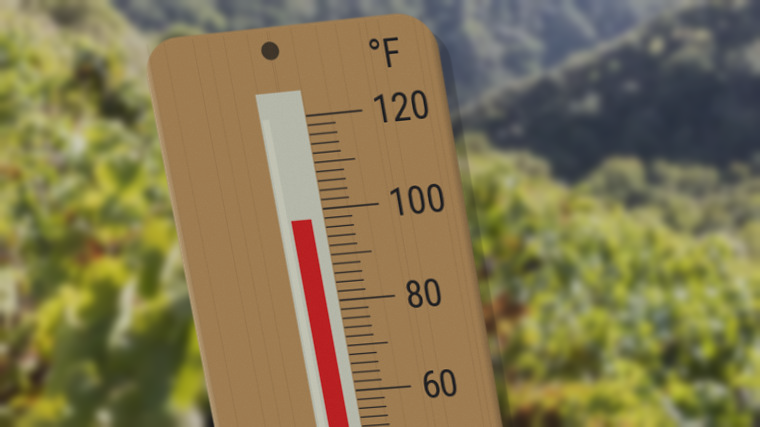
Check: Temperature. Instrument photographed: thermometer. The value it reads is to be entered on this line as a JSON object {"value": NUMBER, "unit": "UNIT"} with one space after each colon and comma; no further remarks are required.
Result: {"value": 98, "unit": "°F"}
